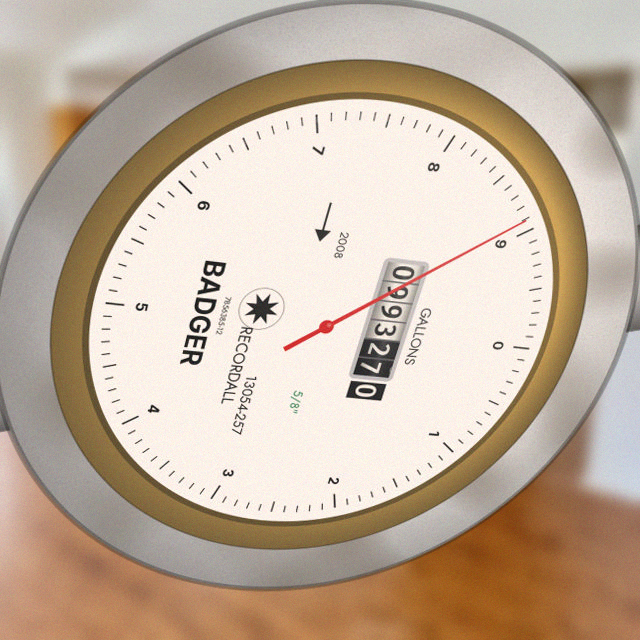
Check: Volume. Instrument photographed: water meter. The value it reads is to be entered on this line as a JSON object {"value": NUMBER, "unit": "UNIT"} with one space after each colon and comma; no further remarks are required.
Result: {"value": 993268.9, "unit": "gal"}
